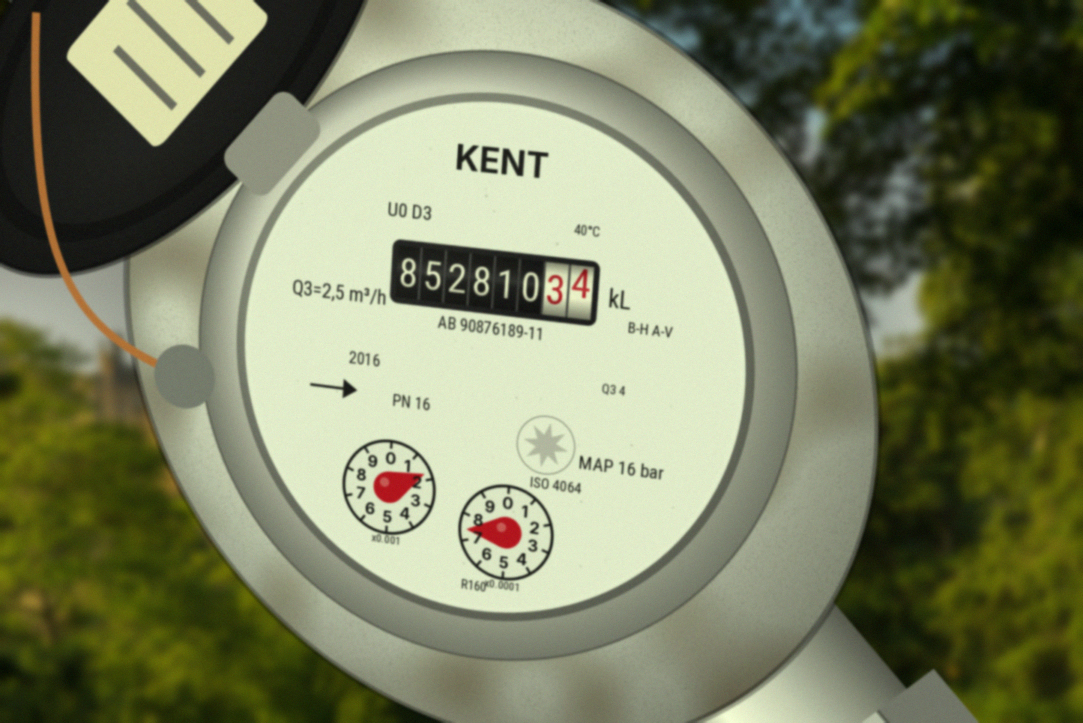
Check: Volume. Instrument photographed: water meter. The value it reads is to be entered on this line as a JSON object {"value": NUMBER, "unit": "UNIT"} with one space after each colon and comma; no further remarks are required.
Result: {"value": 852810.3417, "unit": "kL"}
